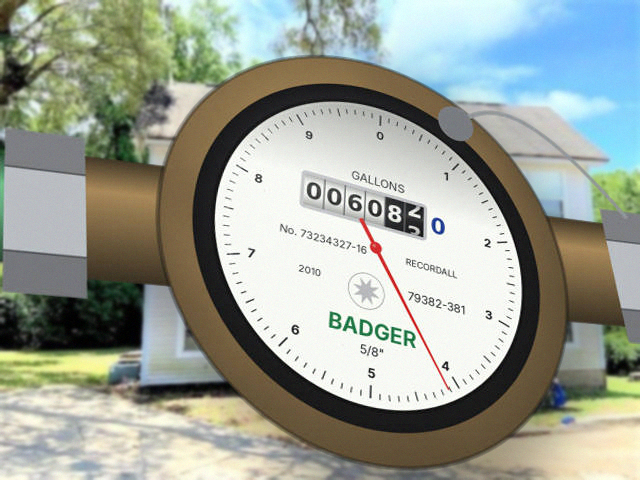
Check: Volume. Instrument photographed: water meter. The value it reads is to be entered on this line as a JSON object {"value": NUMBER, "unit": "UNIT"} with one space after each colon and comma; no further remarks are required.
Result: {"value": 60824.1, "unit": "gal"}
